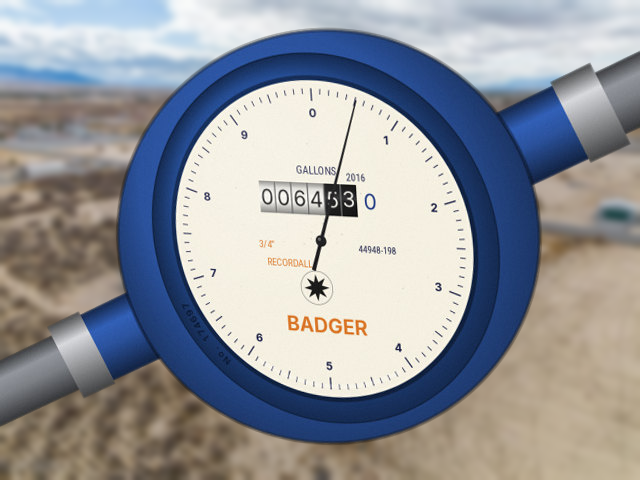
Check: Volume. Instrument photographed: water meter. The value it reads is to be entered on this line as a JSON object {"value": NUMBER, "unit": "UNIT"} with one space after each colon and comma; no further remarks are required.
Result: {"value": 64530.5, "unit": "gal"}
